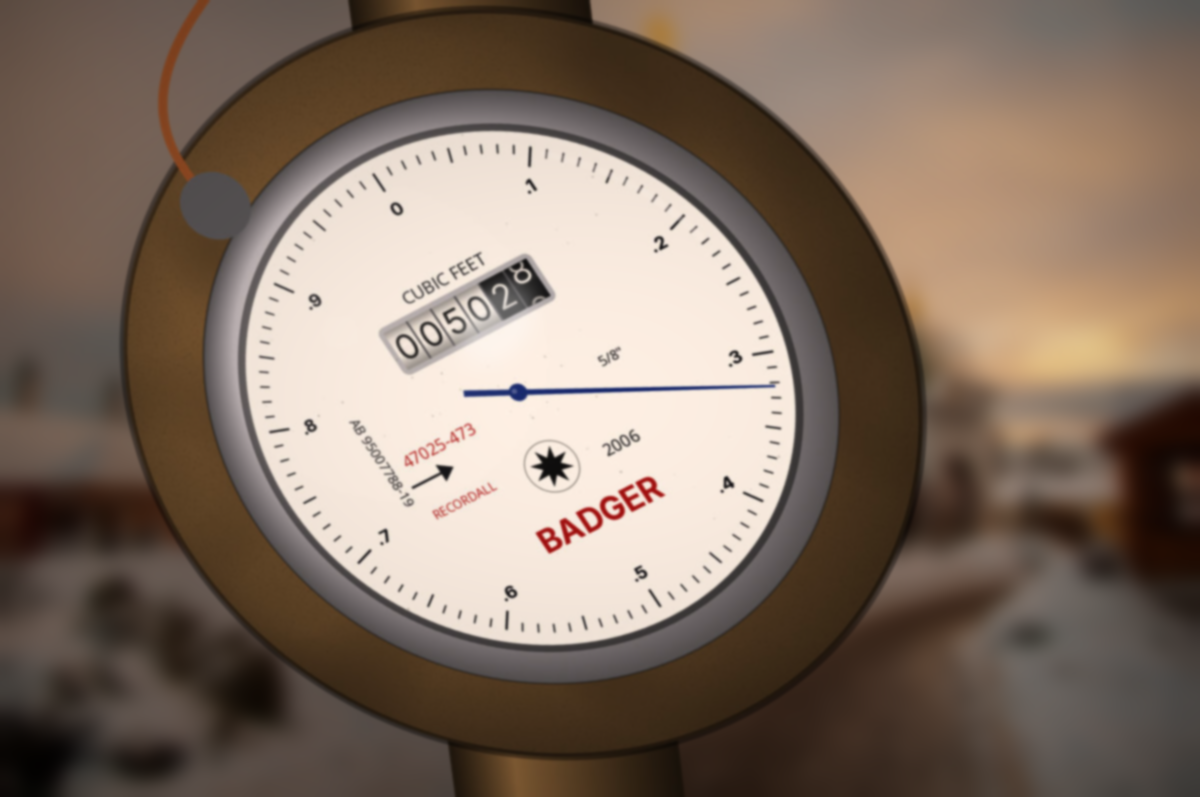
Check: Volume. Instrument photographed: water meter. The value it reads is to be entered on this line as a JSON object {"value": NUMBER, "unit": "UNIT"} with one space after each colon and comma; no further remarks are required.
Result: {"value": 5028.32, "unit": "ft³"}
